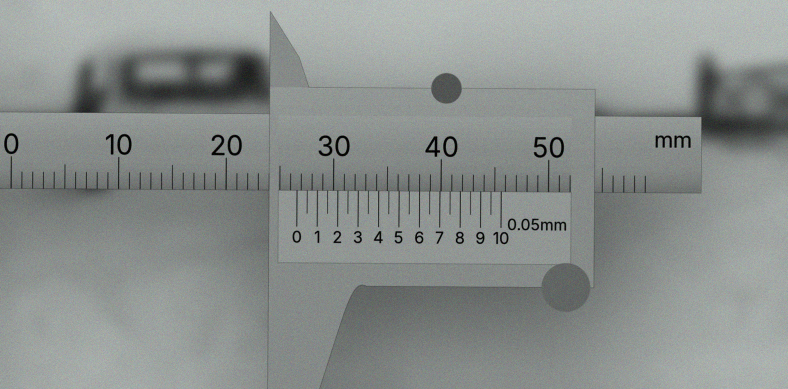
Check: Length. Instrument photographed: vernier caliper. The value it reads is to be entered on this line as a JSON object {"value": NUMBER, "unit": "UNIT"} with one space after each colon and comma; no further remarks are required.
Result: {"value": 26.6, "unit": "mm"}
